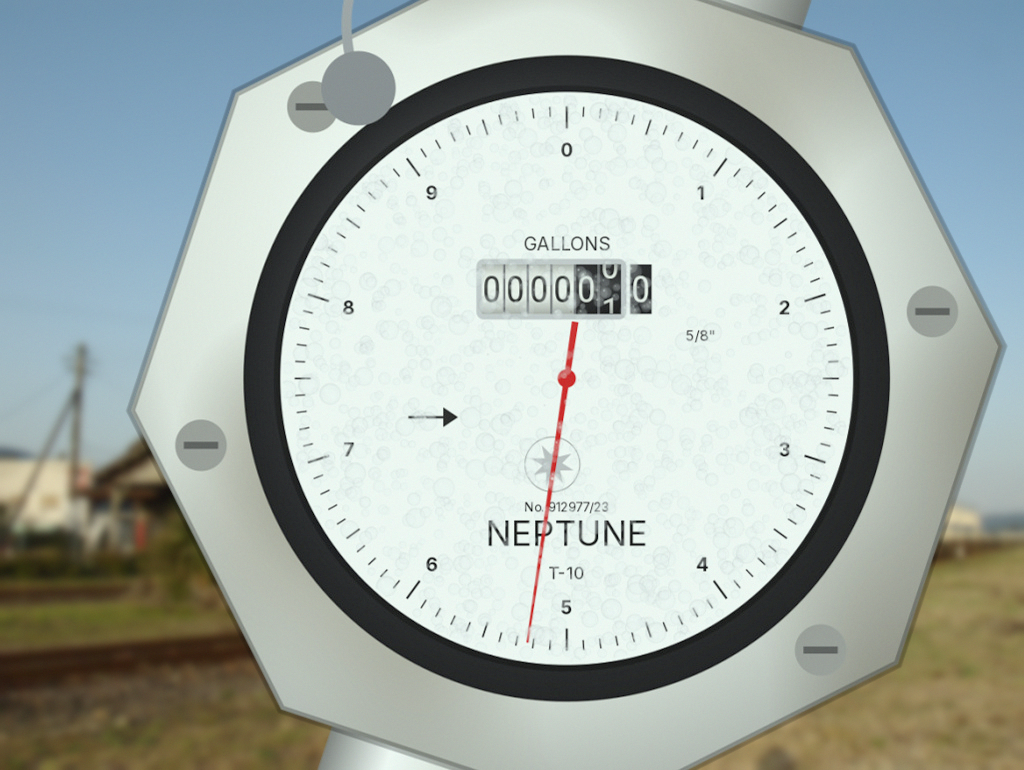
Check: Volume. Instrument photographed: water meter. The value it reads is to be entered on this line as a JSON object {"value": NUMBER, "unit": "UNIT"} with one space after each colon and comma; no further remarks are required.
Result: {"value": 5.2, "unit": "gal"}
